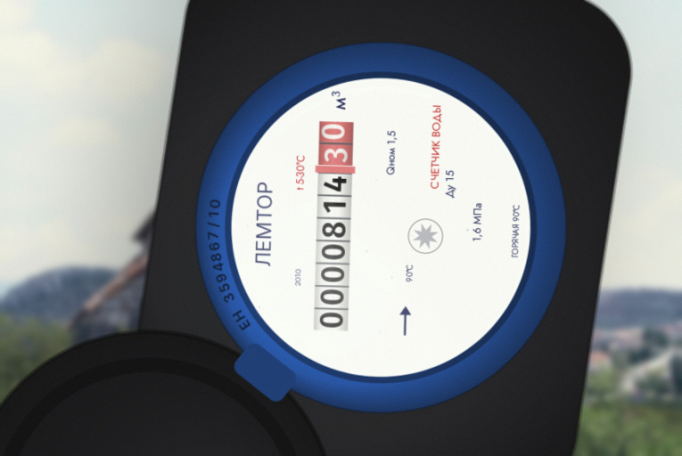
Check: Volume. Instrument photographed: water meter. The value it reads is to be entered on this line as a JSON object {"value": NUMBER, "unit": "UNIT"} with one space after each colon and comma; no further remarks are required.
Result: {"value": 814.30, "unit": "m³"}
